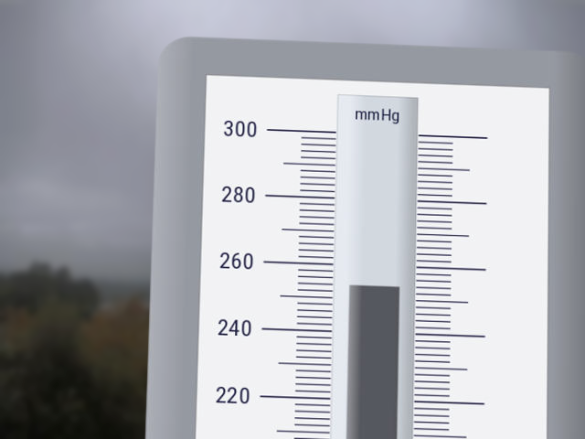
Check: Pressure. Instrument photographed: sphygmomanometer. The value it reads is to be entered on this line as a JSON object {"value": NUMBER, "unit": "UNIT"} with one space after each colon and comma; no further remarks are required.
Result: {"value": 254, "unit": "mmHg"}
